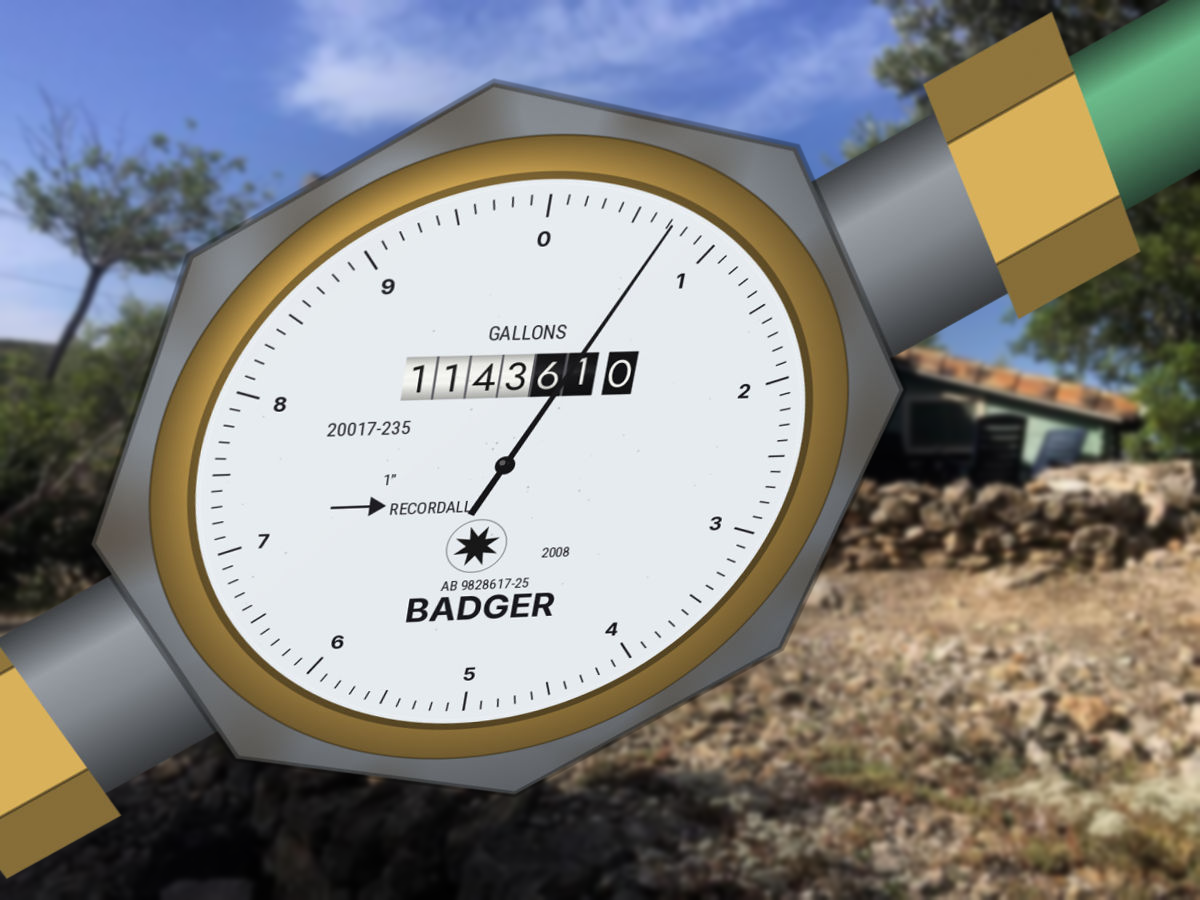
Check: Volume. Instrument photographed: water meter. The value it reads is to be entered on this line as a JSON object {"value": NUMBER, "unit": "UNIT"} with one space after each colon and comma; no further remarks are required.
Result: {"value": 1143610.7, "unit": "gal"}
